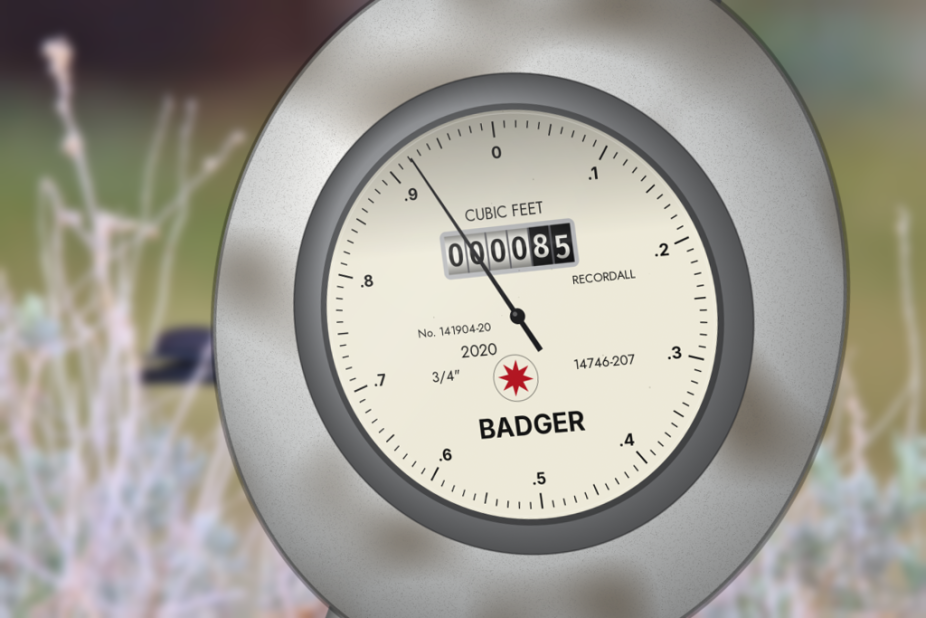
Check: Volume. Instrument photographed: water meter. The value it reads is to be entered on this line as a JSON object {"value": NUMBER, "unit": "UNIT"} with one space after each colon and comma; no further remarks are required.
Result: {"value": 84.92, "unit": "ft³"}
